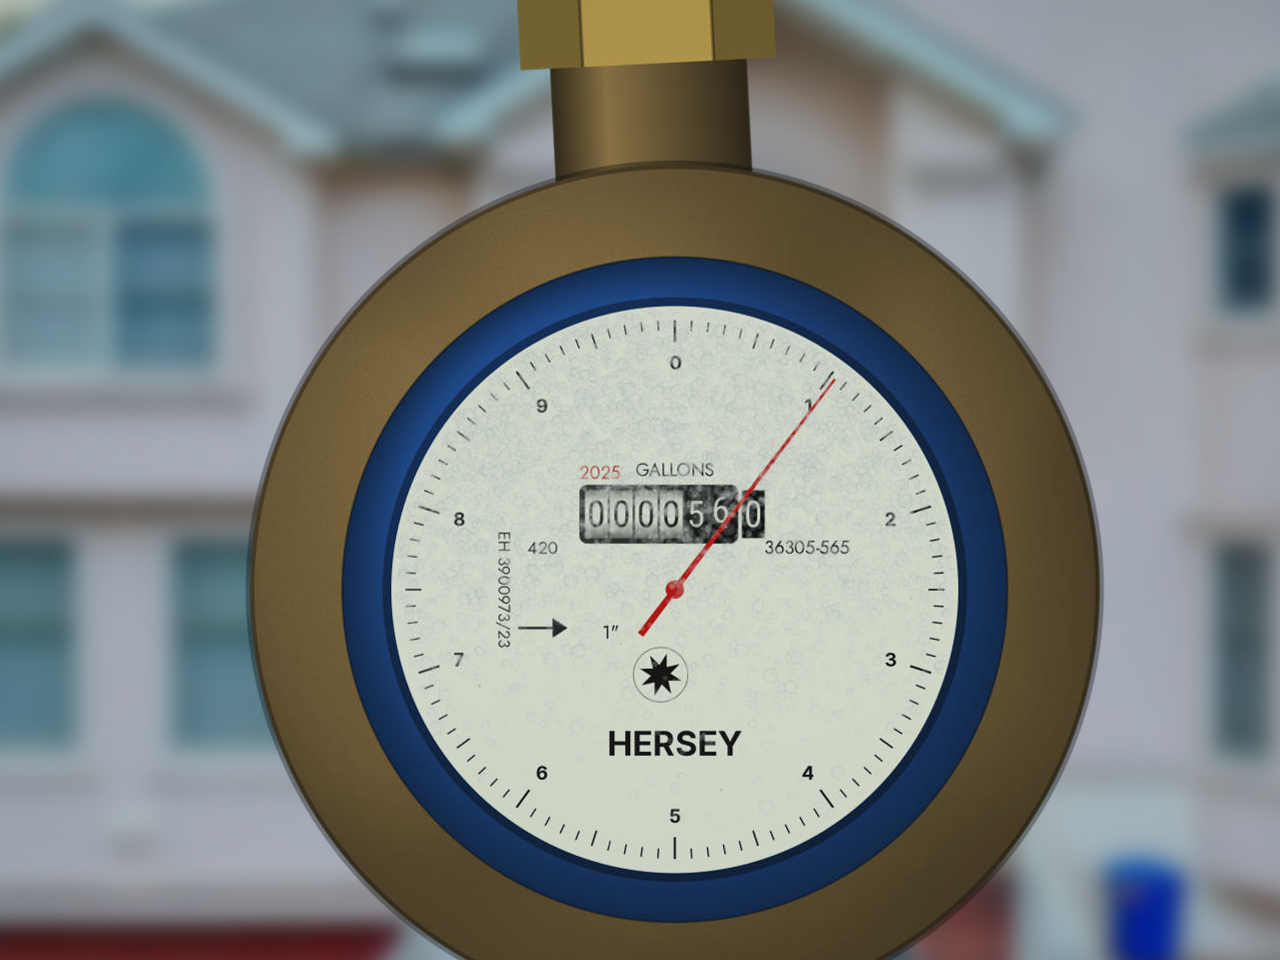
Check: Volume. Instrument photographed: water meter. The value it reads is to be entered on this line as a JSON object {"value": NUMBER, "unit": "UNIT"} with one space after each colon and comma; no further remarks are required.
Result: {"value": 561.0, "unit": "gal"}
